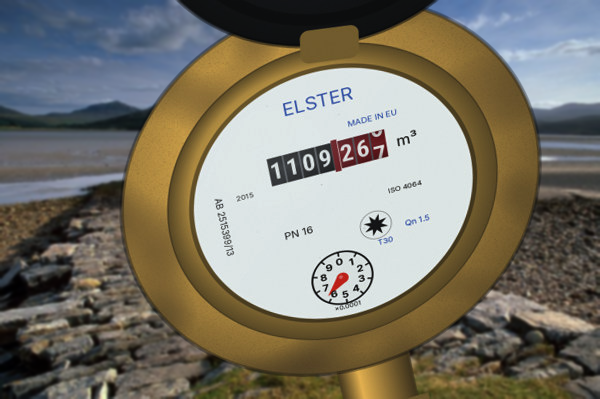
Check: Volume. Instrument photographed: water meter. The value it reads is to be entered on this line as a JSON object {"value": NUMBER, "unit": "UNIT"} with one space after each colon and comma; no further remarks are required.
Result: {"value": 1109.2666, "unit": "m³"}
